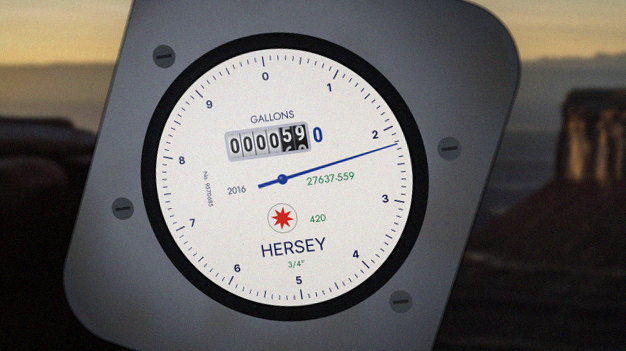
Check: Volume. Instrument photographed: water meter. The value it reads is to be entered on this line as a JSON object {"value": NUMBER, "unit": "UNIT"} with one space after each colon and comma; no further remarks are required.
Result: {"value": 592.2, "unit": "gal"}
